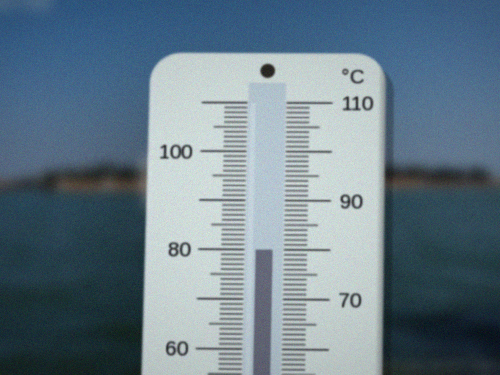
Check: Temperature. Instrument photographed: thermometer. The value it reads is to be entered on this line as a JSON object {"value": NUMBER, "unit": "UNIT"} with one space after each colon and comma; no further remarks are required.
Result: {"value": 80, "unit": "°C"}
